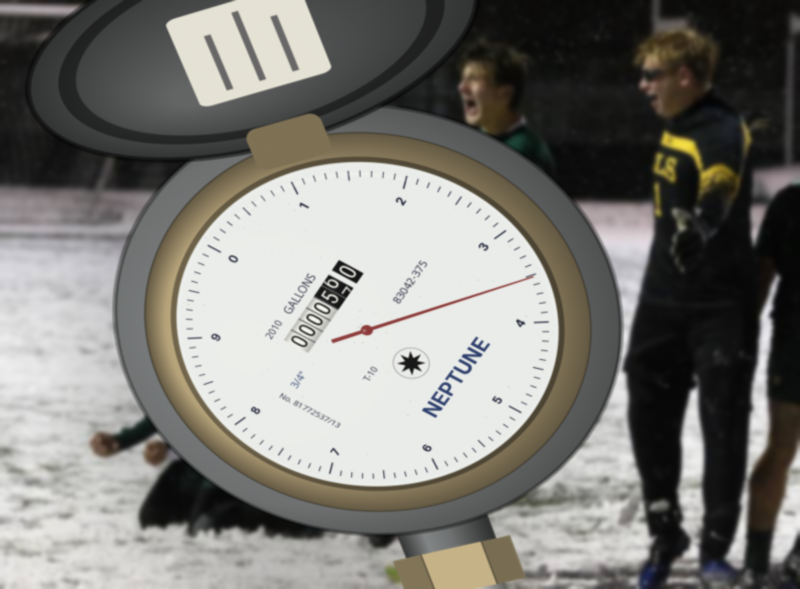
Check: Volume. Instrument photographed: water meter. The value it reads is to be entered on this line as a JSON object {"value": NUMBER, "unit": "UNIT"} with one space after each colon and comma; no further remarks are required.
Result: {"value": 563.5, "unit": "gal"}
